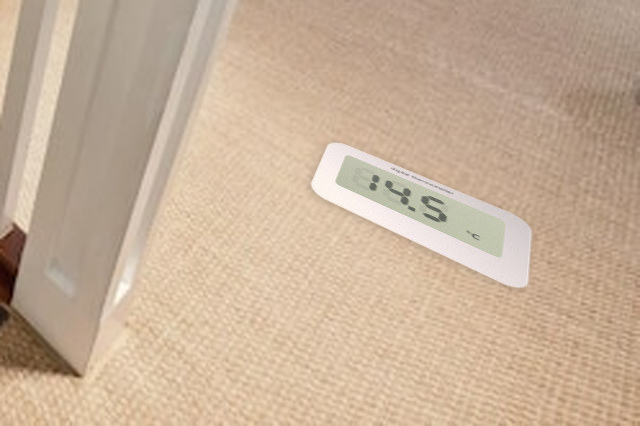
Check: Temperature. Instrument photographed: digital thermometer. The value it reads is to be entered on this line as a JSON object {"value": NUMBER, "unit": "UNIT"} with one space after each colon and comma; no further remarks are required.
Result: {"value": 14.5, "unit": "°C"}
